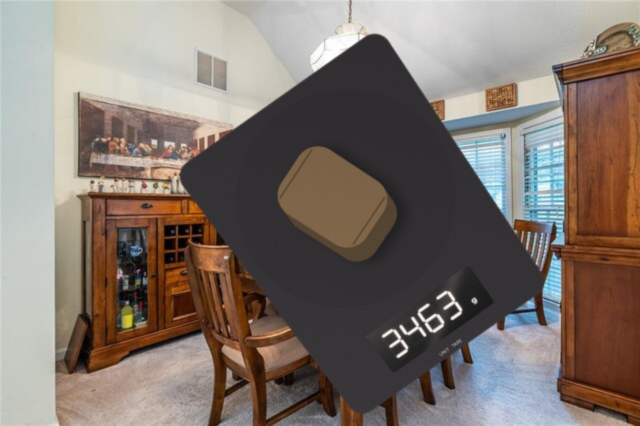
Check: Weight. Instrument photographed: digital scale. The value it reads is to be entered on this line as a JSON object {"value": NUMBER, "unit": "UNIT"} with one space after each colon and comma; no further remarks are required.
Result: {"value": 3463, "unit": "g"}
